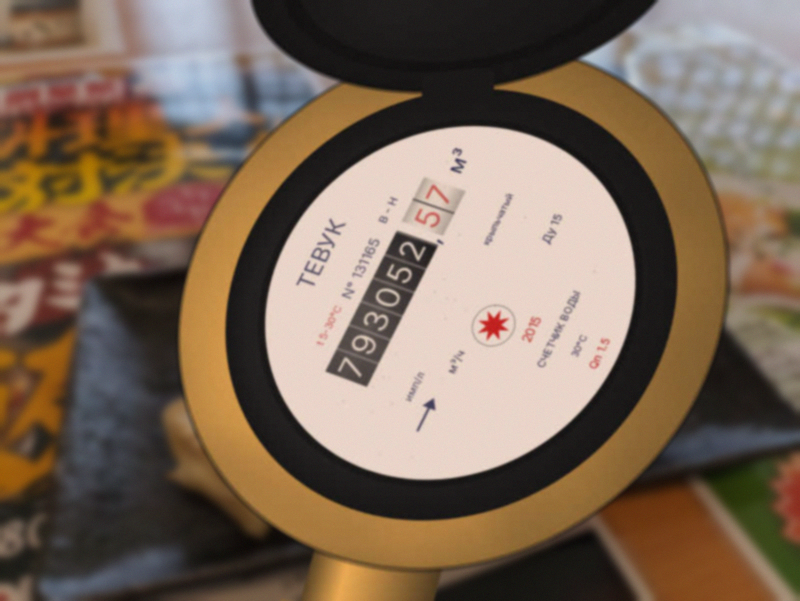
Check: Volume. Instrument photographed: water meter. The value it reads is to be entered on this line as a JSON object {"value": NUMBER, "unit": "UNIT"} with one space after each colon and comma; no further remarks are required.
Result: {"value": 793052.57, "unit": "m³"}
